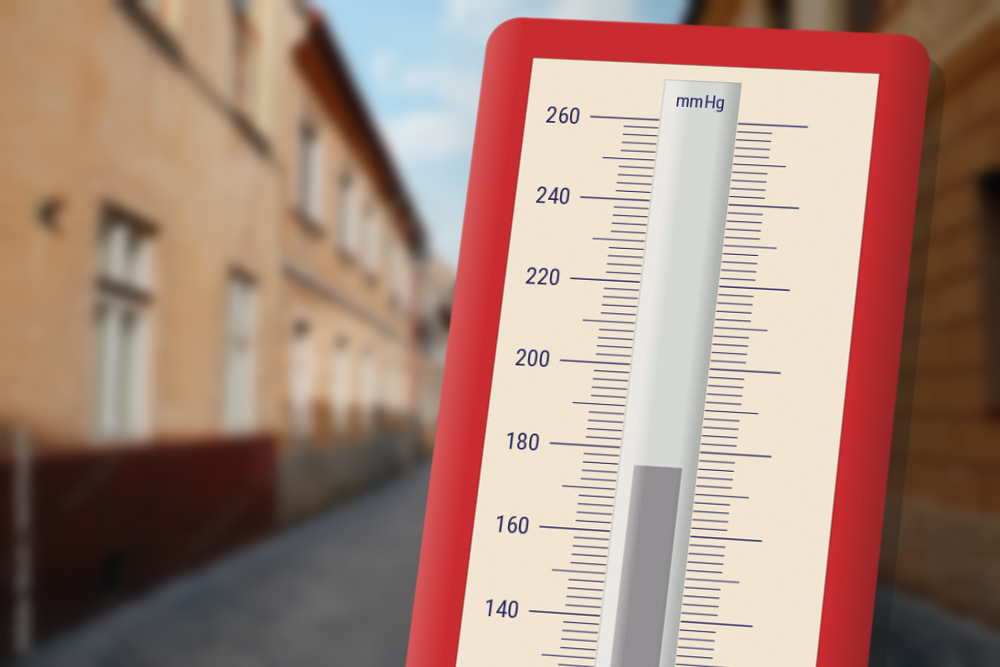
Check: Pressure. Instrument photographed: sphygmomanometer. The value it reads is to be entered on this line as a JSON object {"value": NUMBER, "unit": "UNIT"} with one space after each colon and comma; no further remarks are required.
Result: {"value": 176, "unit": "mmHg"}
